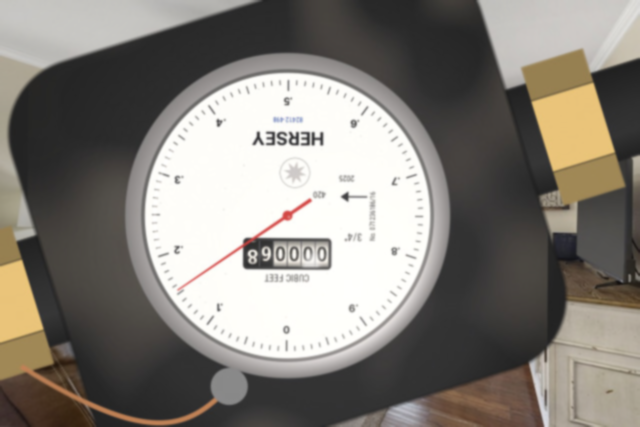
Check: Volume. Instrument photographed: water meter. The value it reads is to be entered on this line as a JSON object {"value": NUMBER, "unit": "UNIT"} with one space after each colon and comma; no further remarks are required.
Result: {"value": 68.15, "unit": "ft³"}
